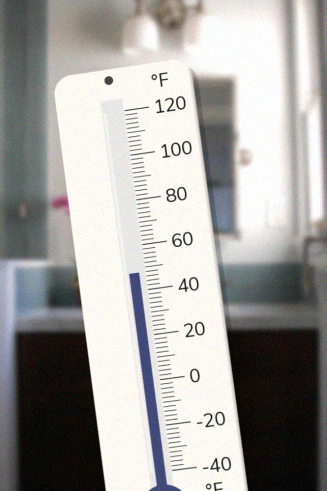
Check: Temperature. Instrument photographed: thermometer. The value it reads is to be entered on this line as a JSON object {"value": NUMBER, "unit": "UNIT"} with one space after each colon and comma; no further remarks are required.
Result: {"value": 48, "unit": "°F"}
